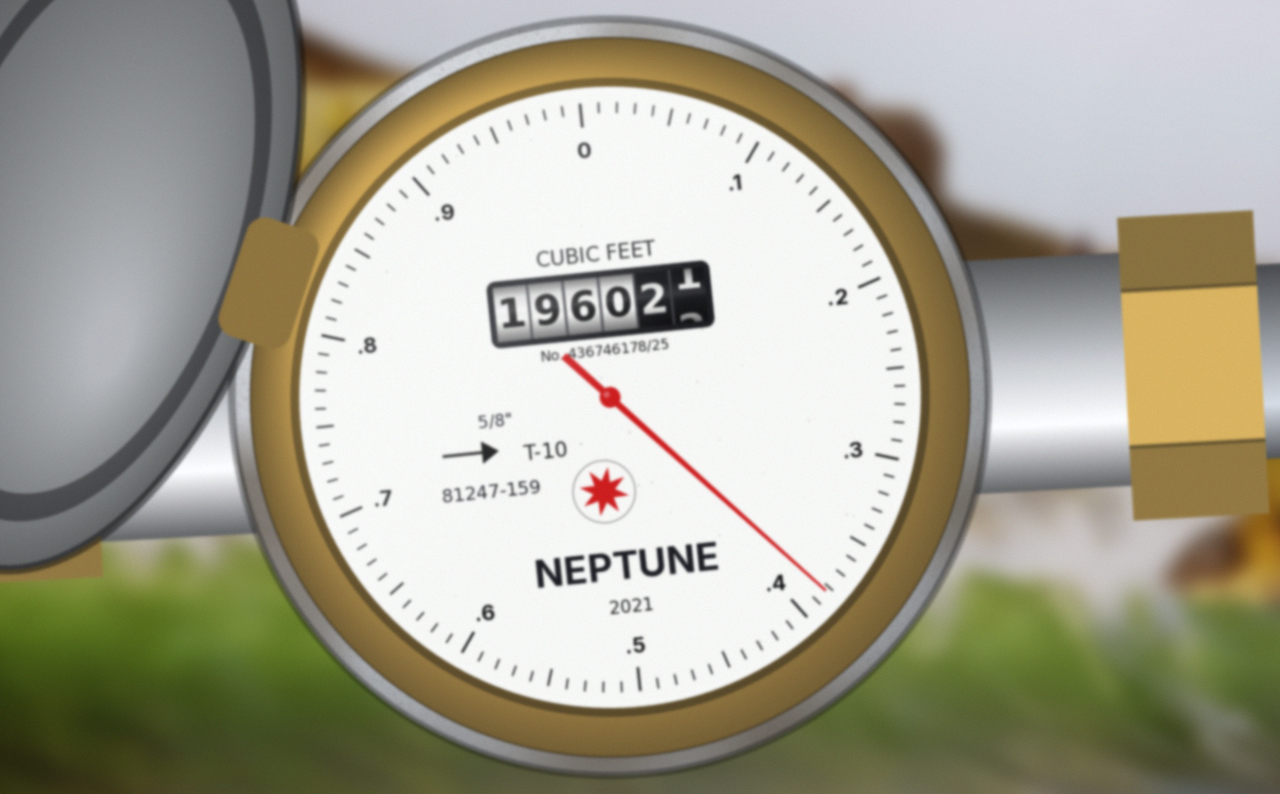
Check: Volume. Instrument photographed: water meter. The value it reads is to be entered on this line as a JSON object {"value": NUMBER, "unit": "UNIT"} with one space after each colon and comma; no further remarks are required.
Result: {"value": 196021.38, "unit": "ft³"}
